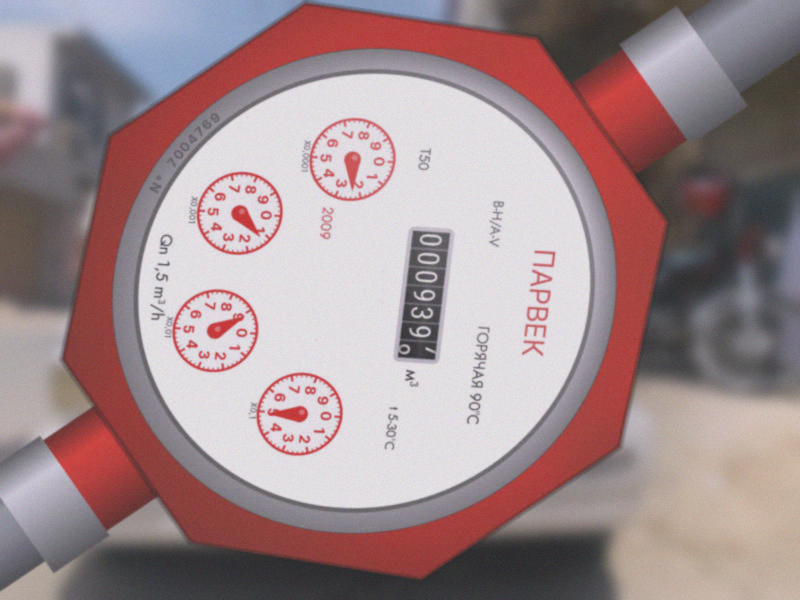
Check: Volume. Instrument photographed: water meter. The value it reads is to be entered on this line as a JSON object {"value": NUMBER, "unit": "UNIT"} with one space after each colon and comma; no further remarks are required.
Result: {"value": 9397.4912, "unit": "m³"}
